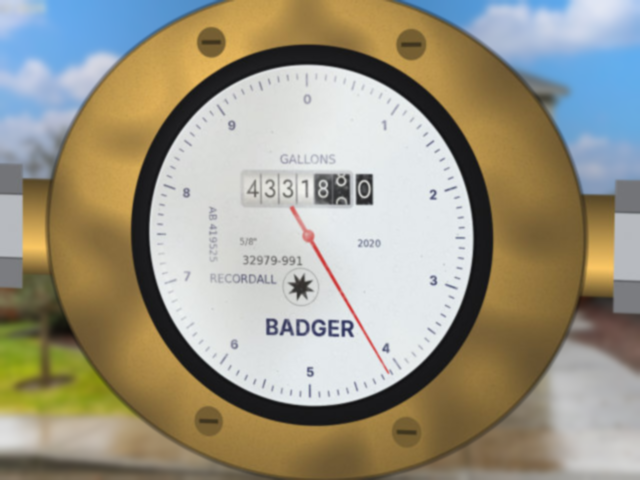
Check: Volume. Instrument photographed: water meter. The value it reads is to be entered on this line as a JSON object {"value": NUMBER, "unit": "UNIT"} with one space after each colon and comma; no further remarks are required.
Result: {"value": 4331884.1, "unit": "gal"}
